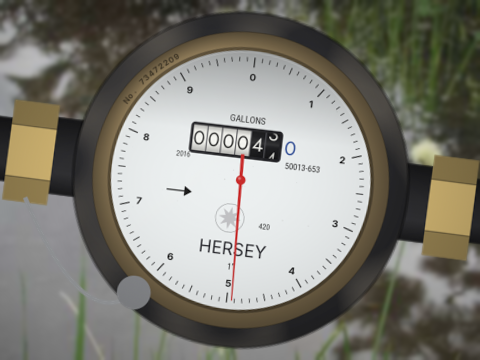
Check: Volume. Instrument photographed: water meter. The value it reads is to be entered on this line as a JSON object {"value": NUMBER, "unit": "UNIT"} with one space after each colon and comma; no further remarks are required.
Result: {"value": 434.9, "unit": "gal"}
